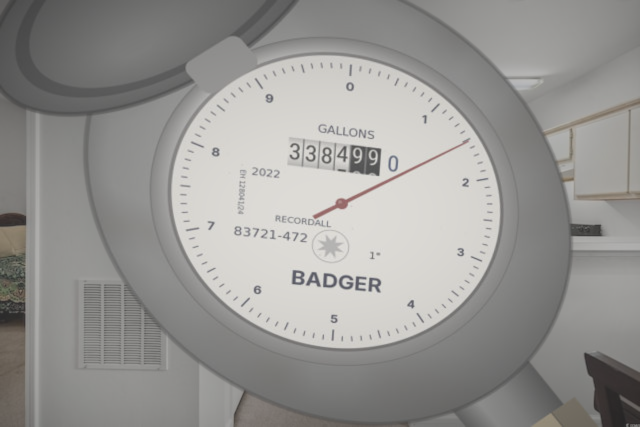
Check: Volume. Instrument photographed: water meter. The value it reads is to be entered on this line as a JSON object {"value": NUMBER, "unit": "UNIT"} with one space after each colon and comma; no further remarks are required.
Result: {"value": 3384991.5, "unit": "gal"}
